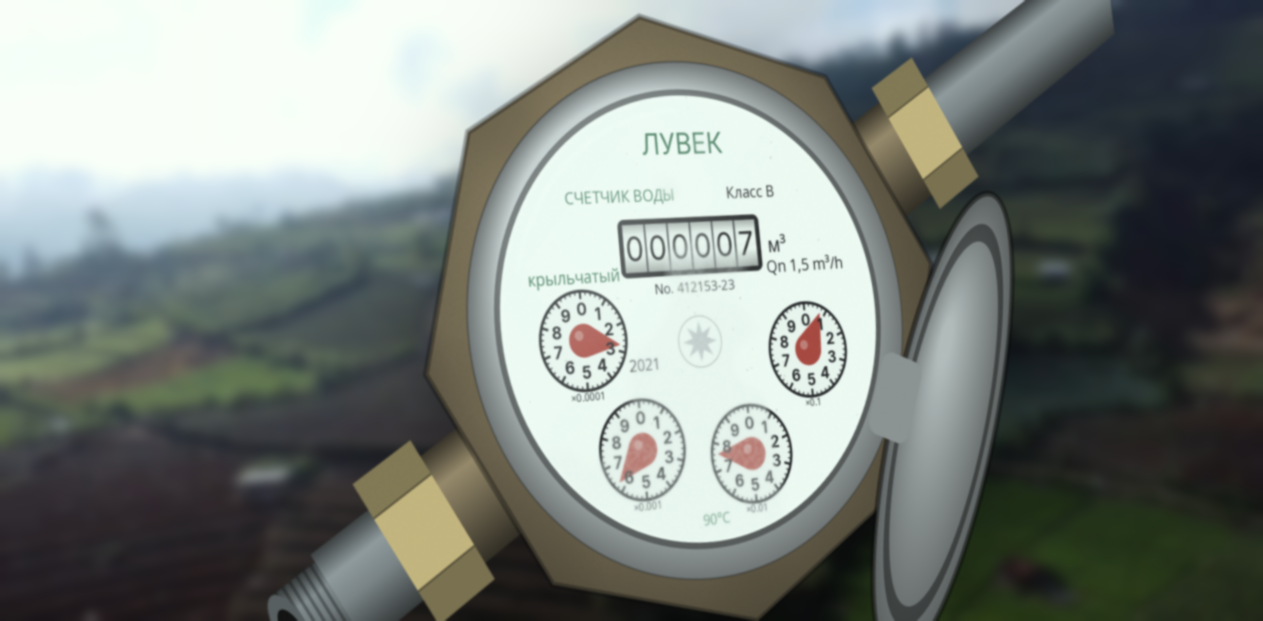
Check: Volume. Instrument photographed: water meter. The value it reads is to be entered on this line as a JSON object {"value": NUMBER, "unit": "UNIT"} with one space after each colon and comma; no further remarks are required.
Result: {"value": 7.0762, "unit": "m³"}
